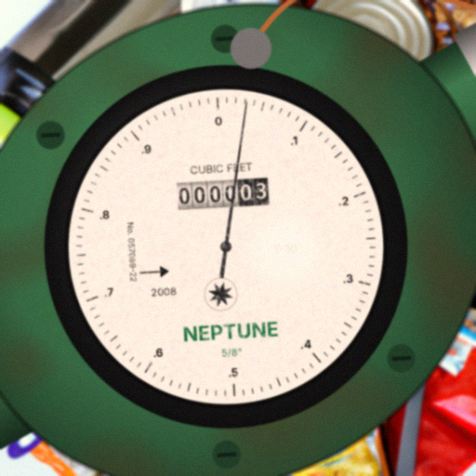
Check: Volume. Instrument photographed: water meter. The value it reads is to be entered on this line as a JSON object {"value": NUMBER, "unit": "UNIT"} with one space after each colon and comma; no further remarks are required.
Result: {"value": 3.03, "unit": "ft³"}
